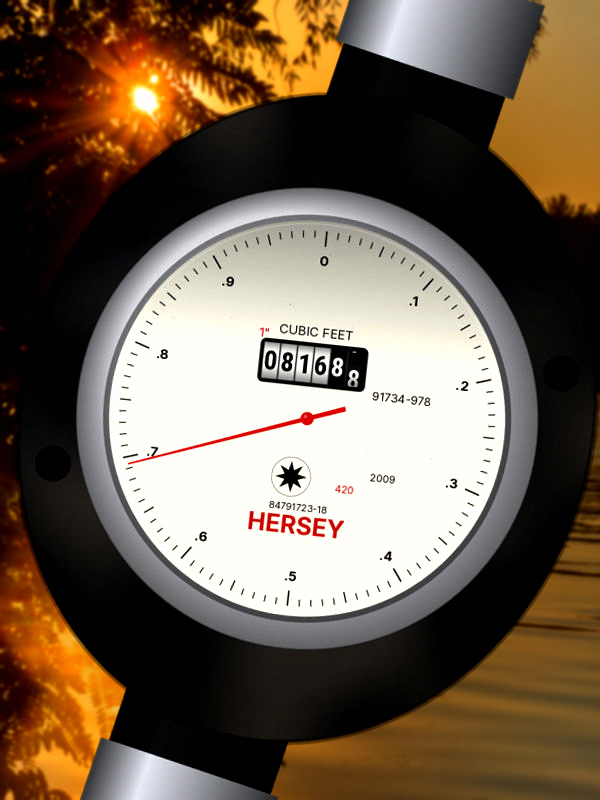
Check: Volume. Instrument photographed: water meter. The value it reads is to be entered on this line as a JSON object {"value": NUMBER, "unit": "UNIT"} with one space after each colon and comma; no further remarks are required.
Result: {"value": 81687.69, "unit": "ft³"}
